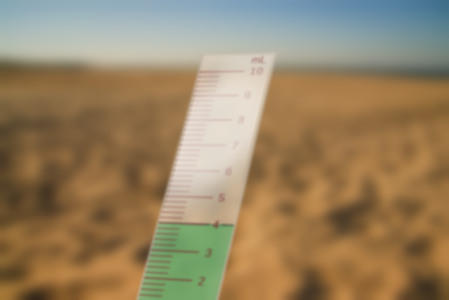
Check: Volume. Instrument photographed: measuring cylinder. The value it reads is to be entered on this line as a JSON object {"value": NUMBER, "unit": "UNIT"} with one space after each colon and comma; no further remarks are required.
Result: {"value": 4, "unit": "mL"}
